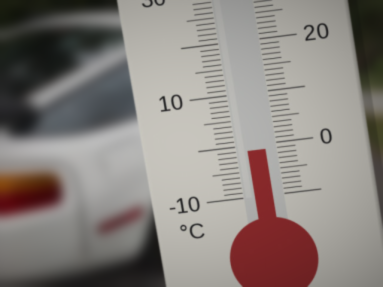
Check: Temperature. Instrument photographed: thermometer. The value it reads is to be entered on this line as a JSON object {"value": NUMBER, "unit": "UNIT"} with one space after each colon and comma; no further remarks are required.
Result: {"value": -1, "unit": "°C"}
